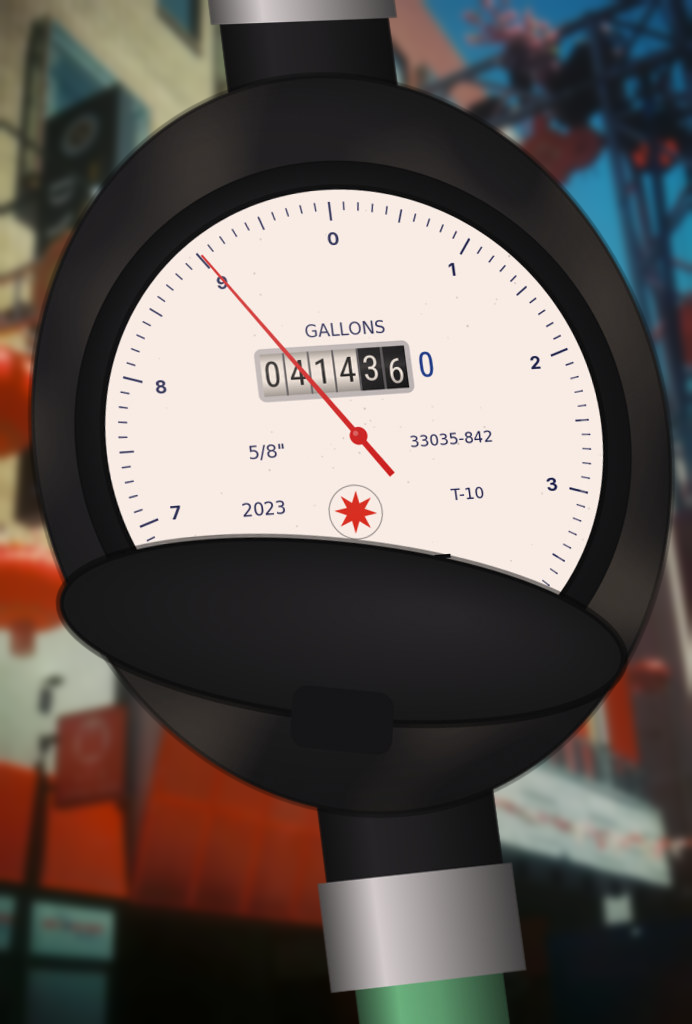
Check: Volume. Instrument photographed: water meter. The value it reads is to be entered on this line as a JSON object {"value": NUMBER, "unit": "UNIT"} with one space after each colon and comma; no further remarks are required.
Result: {"value": 414359.0, "unit": "gal"}
